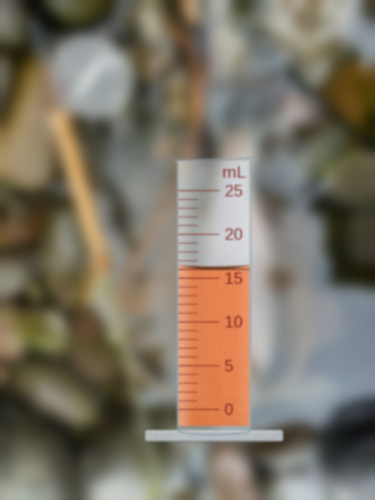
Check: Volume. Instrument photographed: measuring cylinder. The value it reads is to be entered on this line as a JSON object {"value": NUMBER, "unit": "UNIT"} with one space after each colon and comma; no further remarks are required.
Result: {"value": 16, "unit": "mL"}
